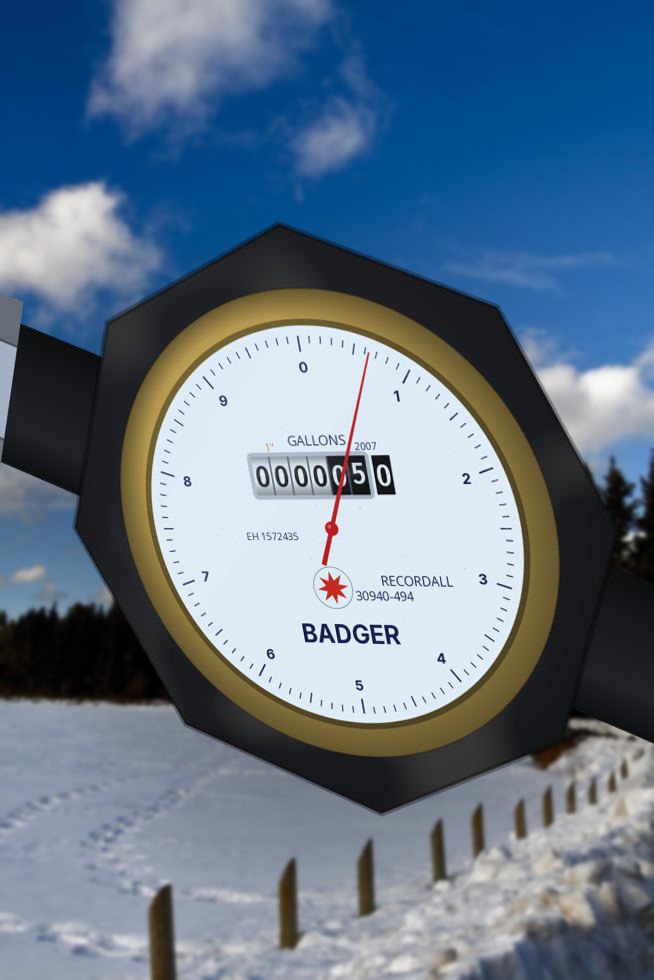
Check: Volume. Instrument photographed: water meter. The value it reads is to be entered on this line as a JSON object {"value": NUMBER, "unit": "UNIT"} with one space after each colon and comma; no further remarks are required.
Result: {"value": 50.6, "unit": "gal"}
